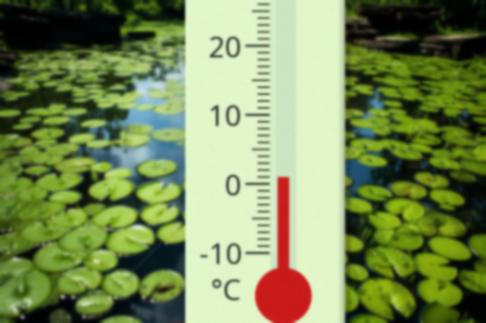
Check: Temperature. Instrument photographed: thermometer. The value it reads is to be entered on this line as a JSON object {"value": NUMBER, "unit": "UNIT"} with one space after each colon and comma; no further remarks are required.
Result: {"value": 1, "unit": "°C"}
